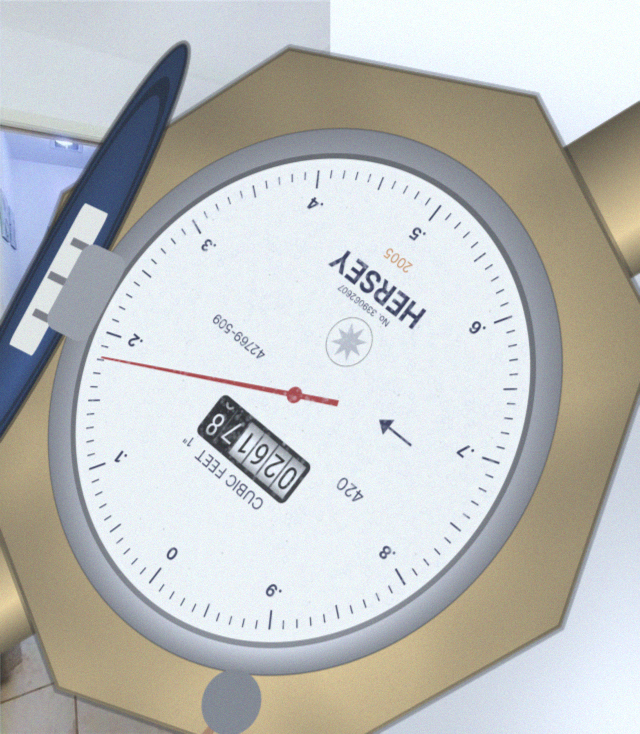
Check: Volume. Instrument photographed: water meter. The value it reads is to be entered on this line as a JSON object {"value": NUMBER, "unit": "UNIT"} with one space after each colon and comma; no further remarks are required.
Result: {"value": 26178.18, "unit": "ft³"}
